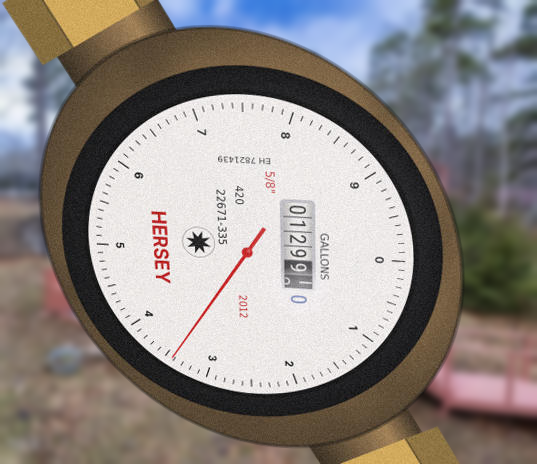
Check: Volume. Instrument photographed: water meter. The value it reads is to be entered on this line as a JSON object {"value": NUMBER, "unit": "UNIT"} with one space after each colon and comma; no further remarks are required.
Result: {"value": 129913.4, "unit": "gal"}
